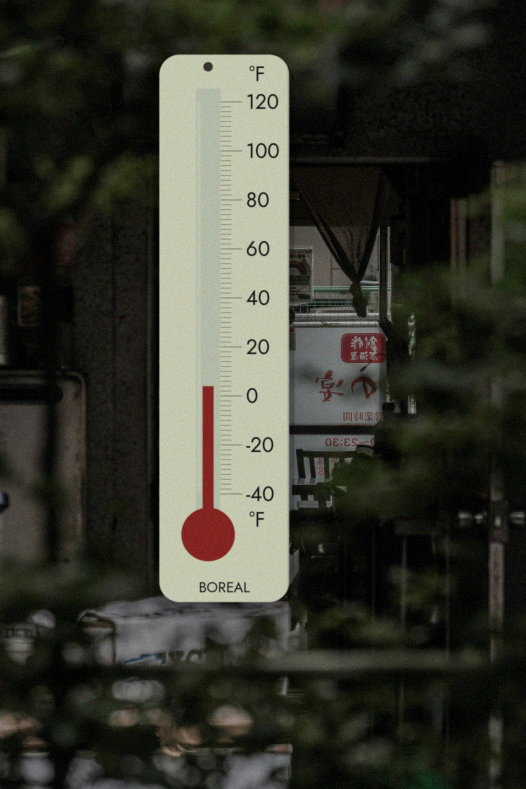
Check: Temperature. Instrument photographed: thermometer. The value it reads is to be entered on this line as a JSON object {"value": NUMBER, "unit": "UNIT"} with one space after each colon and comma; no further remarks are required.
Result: {"value": 4, "unit": "°F"}
